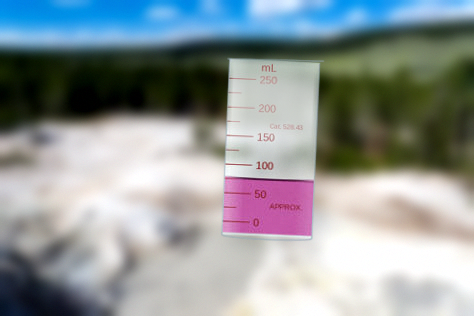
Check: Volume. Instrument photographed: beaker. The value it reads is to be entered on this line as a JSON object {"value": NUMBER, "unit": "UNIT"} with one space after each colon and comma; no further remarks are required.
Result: {"value": 75, "unit": "mL"}
